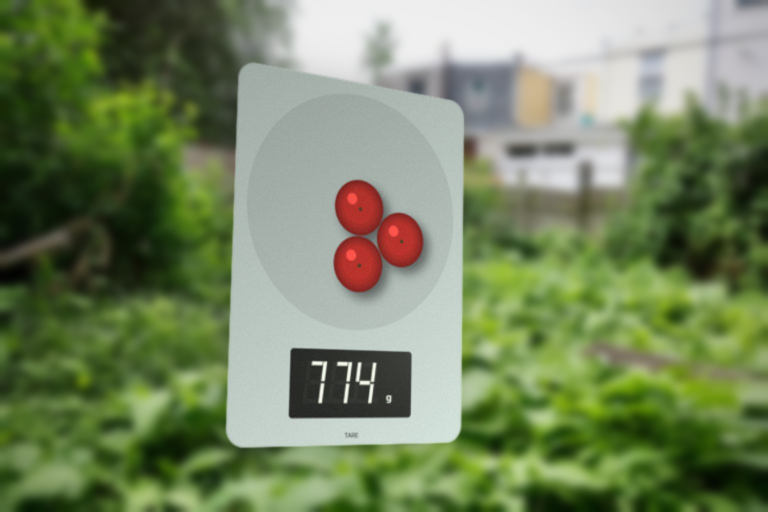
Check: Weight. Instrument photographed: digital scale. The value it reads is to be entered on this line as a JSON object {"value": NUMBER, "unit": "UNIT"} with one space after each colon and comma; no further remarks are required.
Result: {"value": 774, "unit": "g"}
